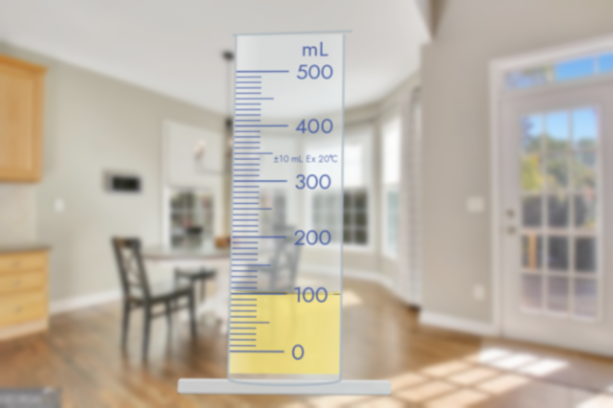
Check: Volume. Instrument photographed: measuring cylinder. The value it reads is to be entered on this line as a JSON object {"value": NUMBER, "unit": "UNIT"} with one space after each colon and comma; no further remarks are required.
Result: {"value": 100, "unit": "mL"}
